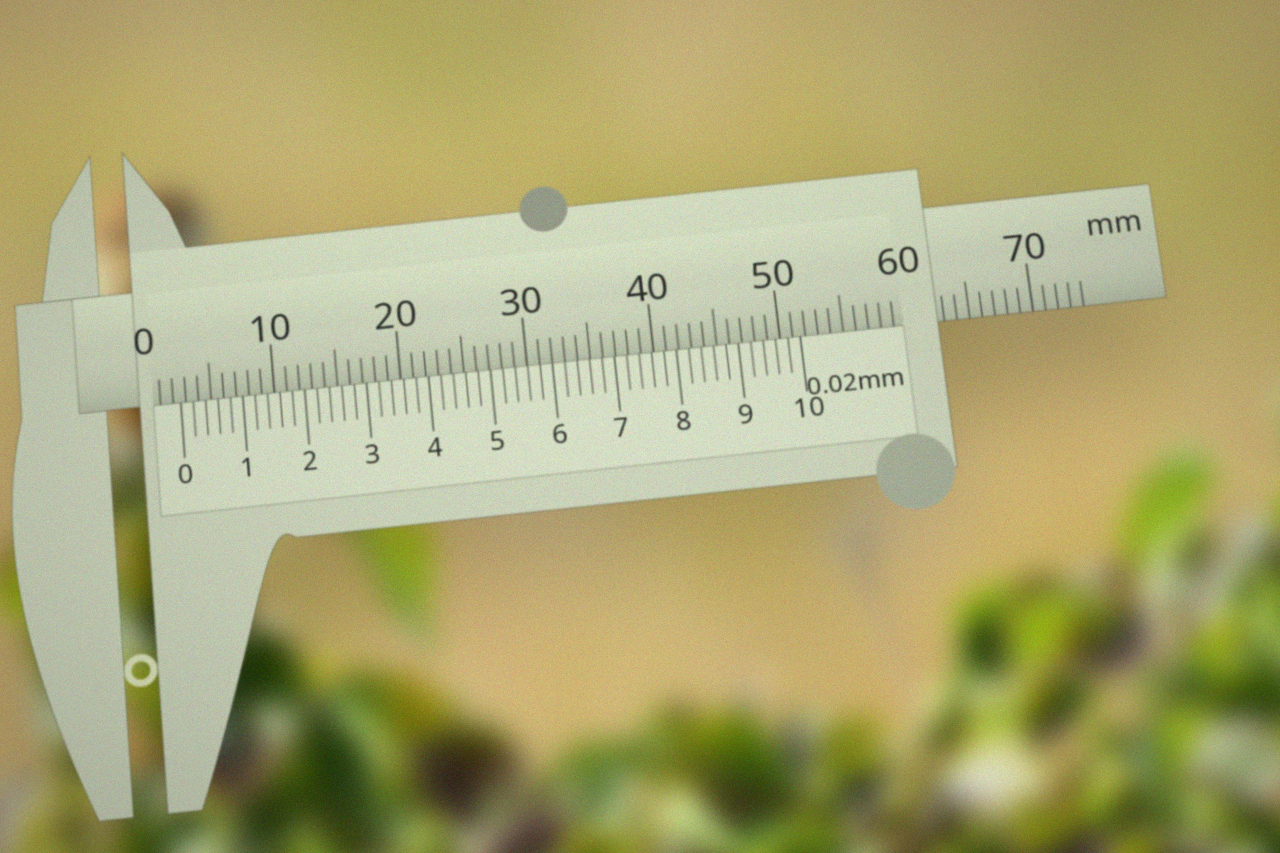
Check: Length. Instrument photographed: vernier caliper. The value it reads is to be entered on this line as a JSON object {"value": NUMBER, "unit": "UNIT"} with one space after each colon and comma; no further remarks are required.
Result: {"value": 2.6, "unit": "mm"}
